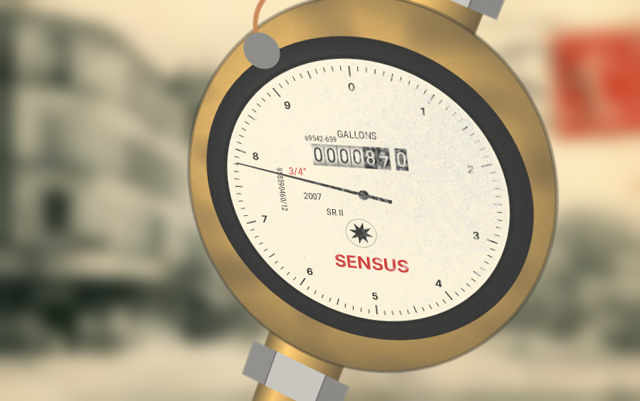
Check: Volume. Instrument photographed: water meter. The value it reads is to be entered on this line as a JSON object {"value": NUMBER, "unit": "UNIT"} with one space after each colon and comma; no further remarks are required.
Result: {"value": 867.8, "unit": "gal"}
